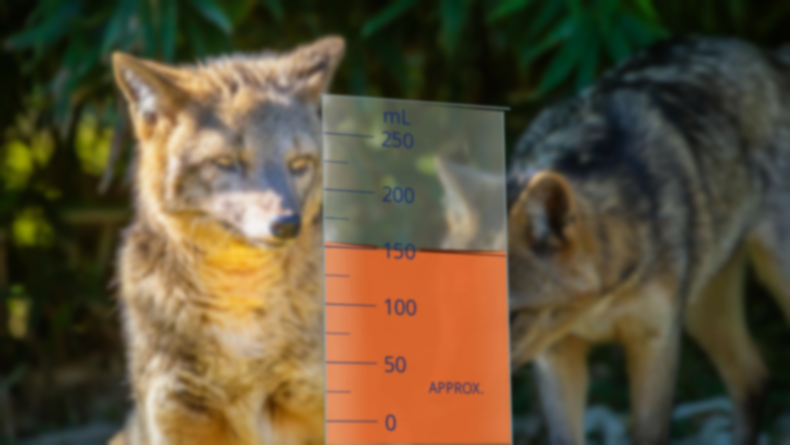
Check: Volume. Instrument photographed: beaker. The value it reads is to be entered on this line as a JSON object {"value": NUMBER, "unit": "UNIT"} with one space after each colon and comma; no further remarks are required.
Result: {"value": 150, "unit": "mL"}
